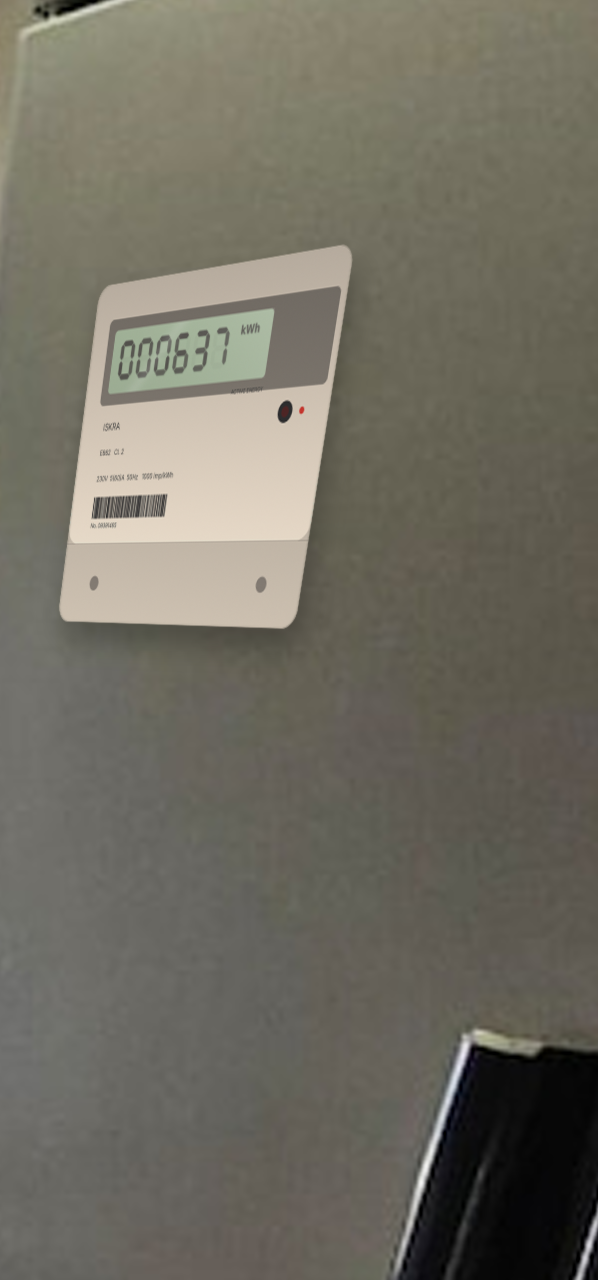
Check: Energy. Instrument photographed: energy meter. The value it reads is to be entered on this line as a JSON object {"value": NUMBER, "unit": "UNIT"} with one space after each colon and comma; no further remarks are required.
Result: {"value": 637, "unit": "kWh"}
